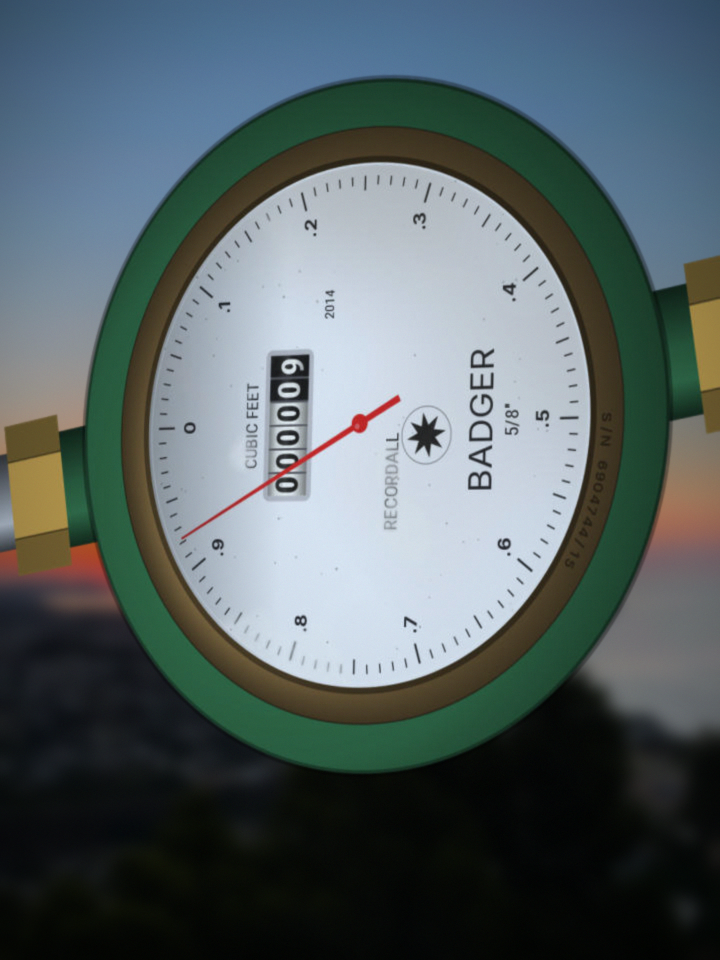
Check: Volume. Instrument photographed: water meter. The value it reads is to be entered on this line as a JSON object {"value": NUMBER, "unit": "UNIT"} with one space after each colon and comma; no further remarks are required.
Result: {"value": 8.92, "unit": "ft³"}
